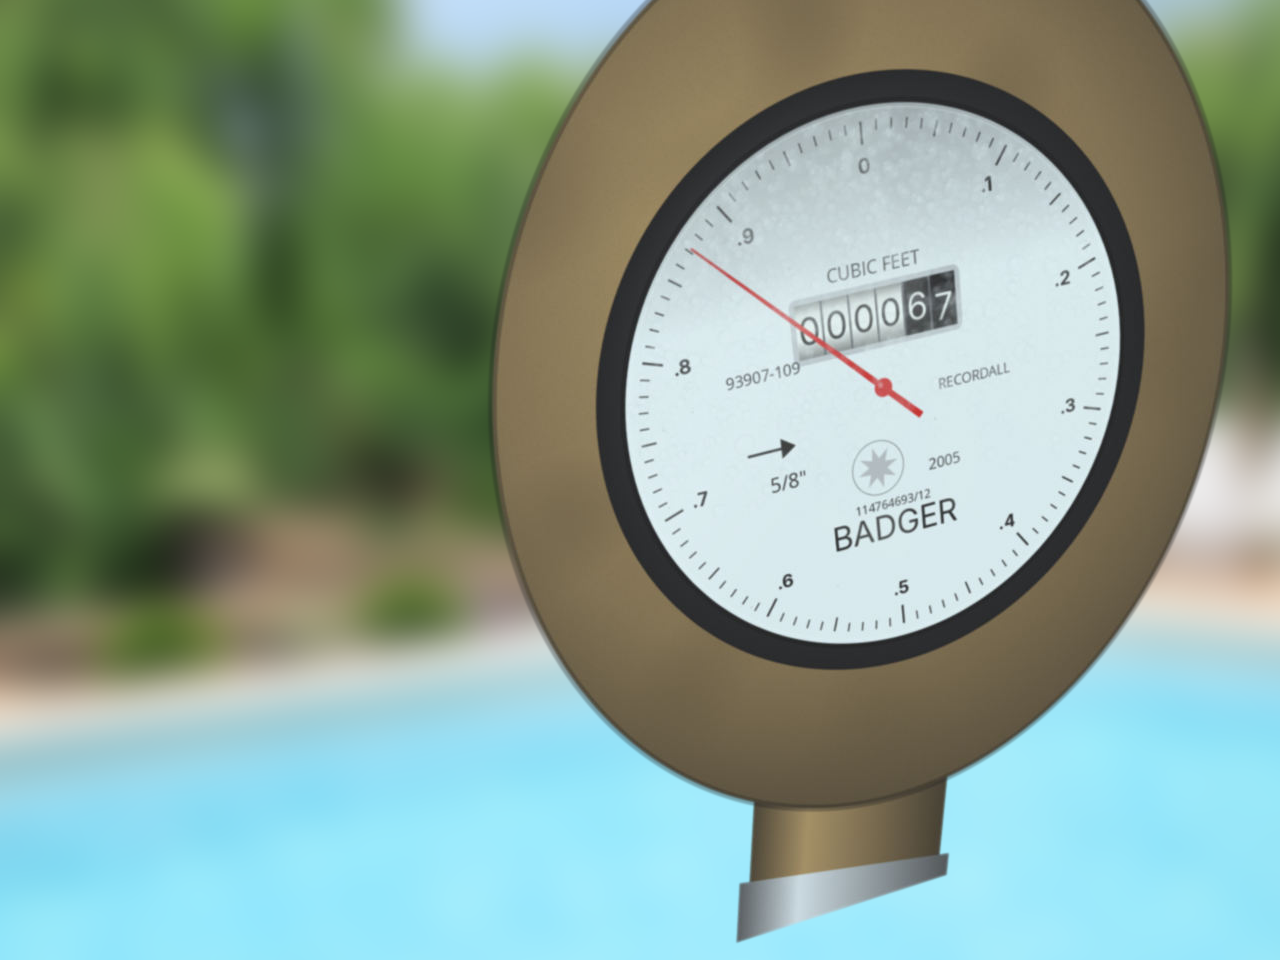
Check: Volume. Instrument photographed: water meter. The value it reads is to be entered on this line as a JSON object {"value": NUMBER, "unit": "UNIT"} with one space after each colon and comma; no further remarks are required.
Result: {"value": 66.87, "unit": "ft³"}
